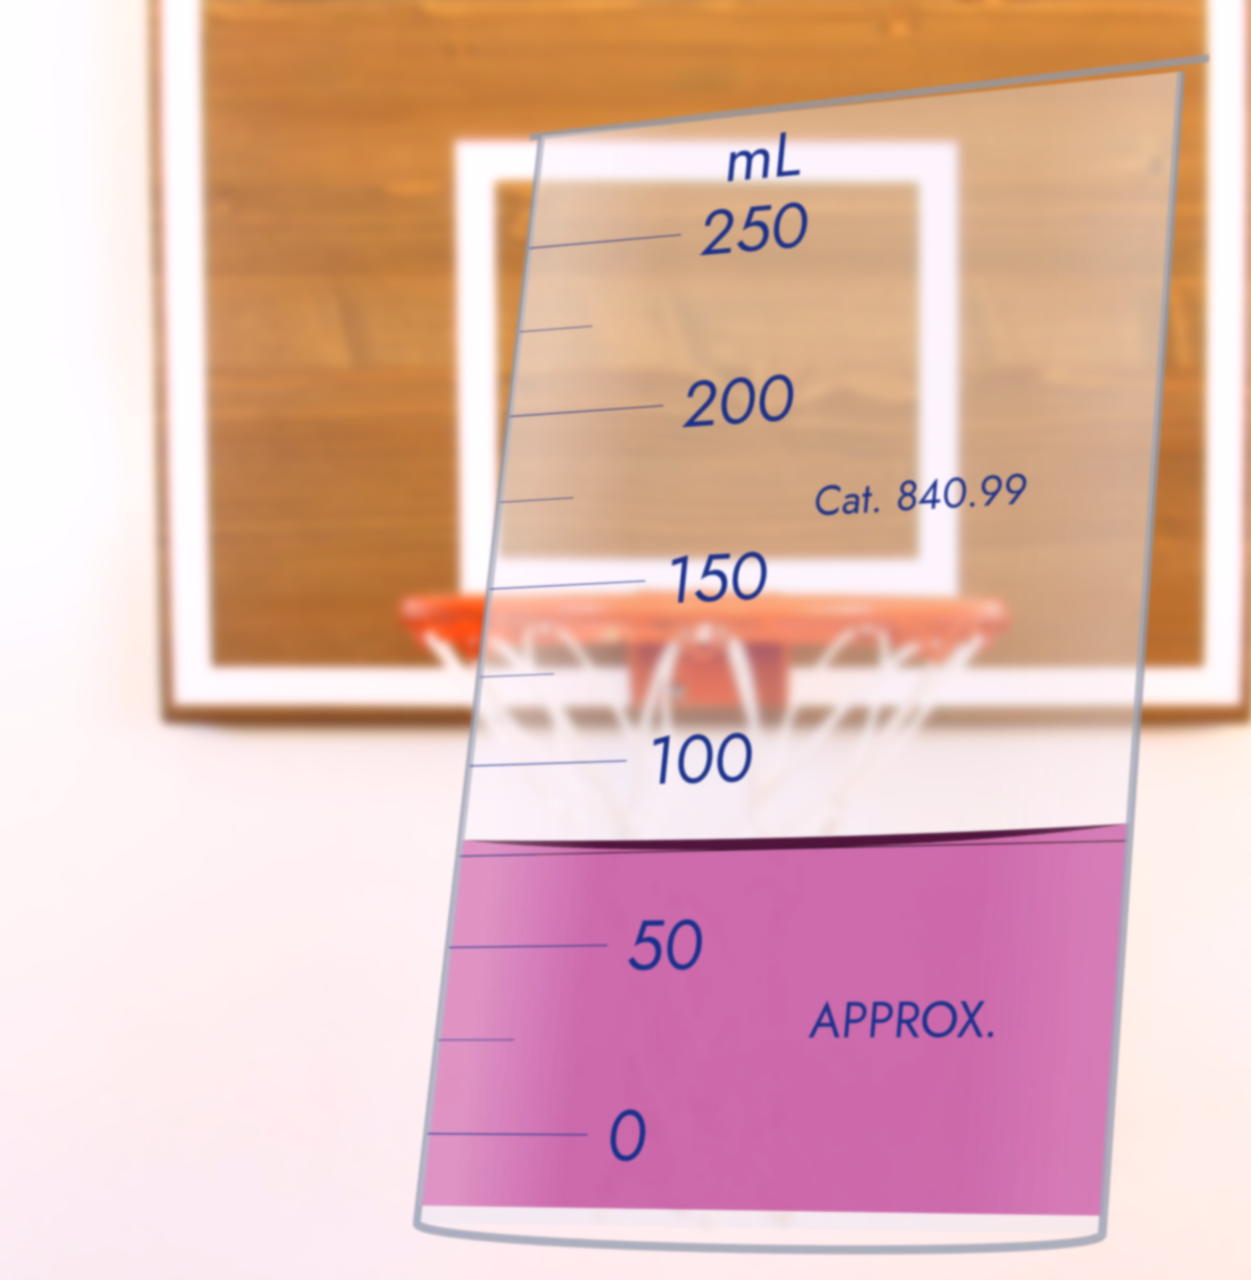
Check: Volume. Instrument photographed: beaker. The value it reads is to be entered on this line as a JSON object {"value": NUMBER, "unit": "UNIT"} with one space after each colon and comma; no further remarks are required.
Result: {"value": 75, "unit": "mL"}
